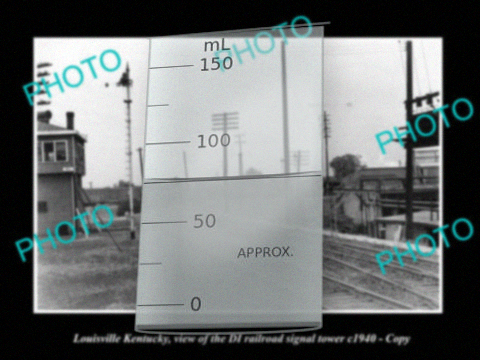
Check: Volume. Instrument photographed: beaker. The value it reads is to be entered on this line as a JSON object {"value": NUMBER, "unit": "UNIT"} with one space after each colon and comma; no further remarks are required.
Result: {"value": 75, "unit": "mL"}
